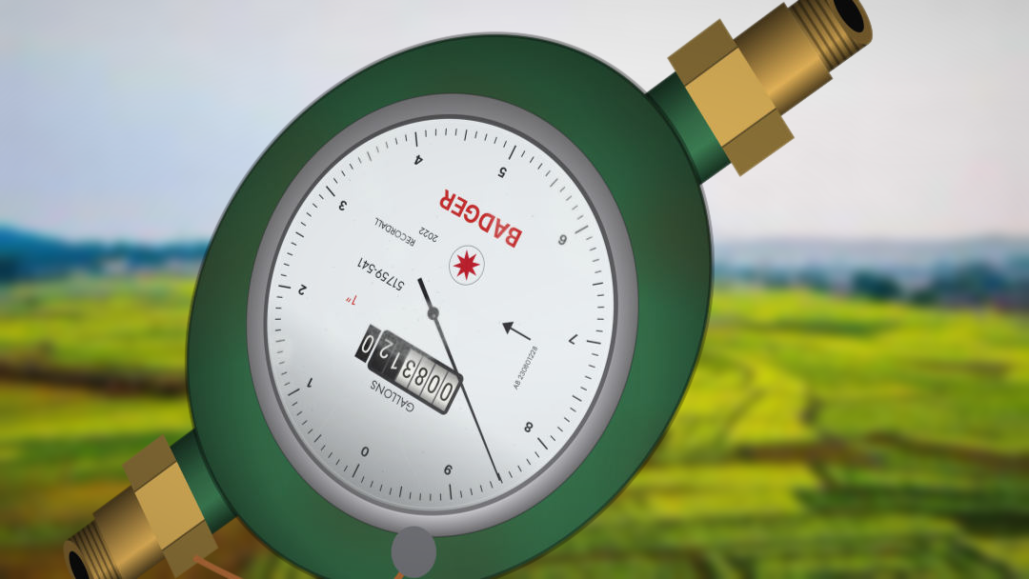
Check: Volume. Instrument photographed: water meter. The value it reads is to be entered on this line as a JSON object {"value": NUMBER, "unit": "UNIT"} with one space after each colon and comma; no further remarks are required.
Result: {"value": 83118.5, "unit": "gal"}
